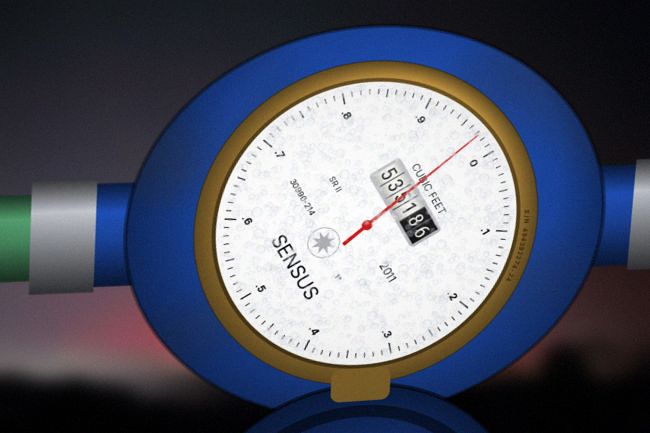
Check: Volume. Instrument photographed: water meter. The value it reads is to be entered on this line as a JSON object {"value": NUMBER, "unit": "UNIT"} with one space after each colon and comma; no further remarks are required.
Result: {"value": 535185.97, "unit": "ft³"}
